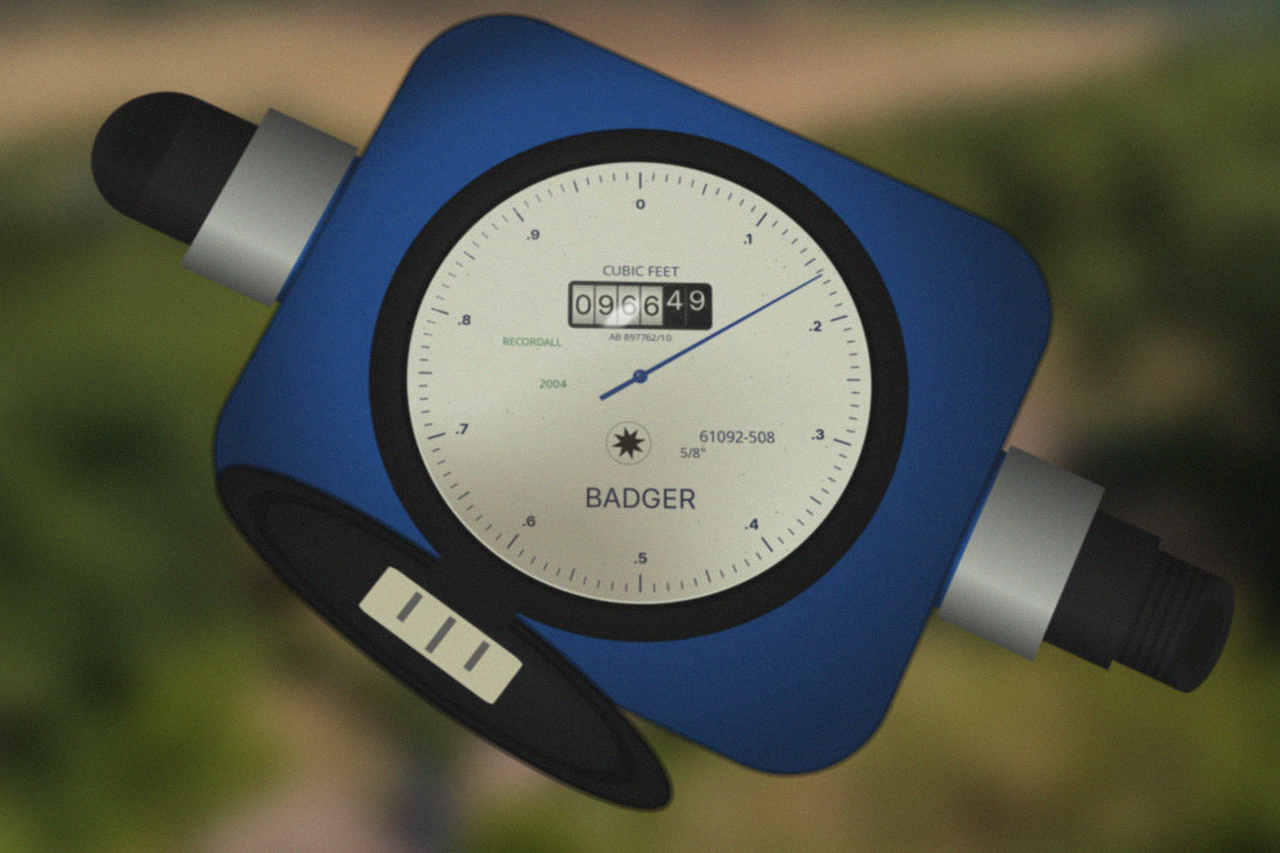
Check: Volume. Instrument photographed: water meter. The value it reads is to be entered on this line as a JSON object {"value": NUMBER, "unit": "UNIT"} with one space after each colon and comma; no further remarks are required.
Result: {"value": 96649.16, "unit": "ft³"}
